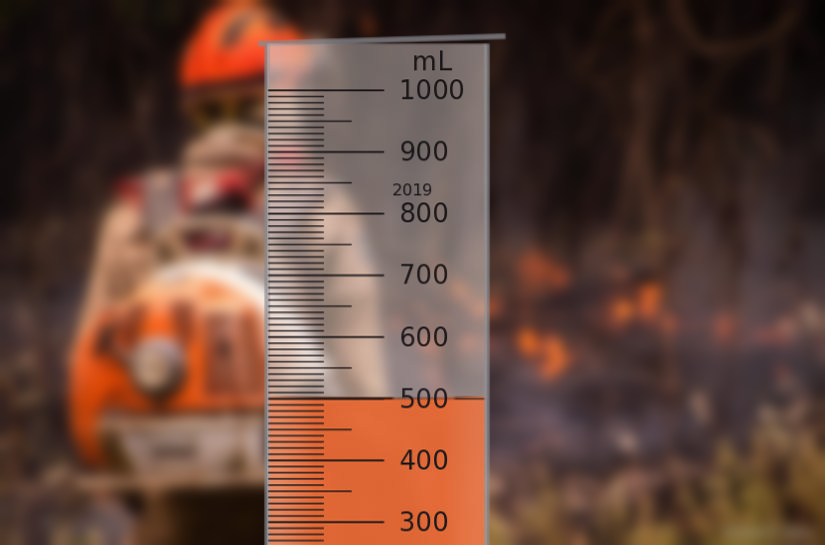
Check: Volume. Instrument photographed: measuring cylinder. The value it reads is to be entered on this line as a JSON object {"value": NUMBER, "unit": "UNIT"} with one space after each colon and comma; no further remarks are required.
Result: {"value": 500, "unit": "mL"}
